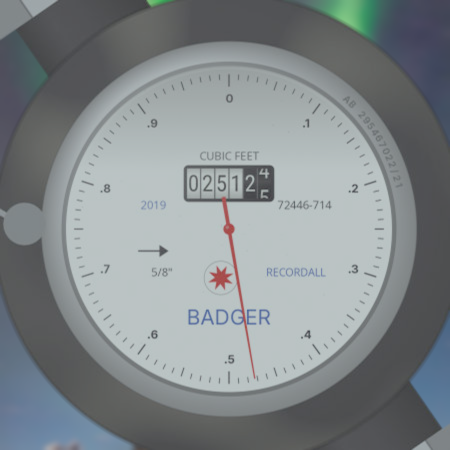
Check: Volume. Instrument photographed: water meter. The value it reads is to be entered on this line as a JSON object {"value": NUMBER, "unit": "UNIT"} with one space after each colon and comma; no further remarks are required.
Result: {"value": 25124.47, "unit": "ft³"}
